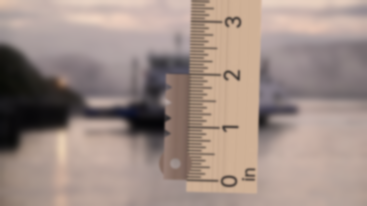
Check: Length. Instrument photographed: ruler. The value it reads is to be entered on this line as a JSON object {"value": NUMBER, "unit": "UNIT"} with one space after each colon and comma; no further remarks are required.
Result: {"value": 2, "unit": "in"}
